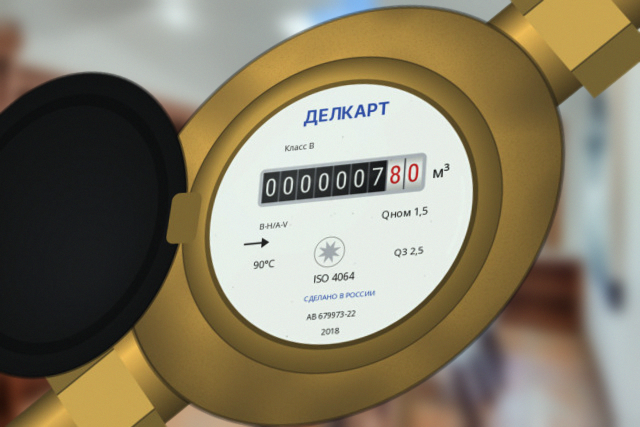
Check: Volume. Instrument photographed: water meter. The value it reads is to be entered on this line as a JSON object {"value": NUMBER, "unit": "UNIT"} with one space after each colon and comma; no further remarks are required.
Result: {"value": 7.80, "unit": "m³"}
